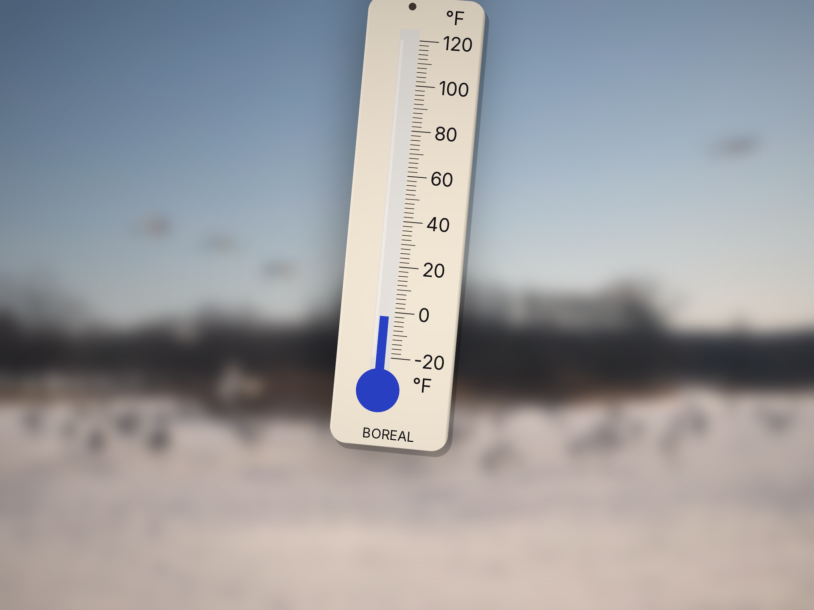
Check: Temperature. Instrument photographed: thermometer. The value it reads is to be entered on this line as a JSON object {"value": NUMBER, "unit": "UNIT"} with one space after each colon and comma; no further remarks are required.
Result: {"value": -2, "unit": "°F"}
